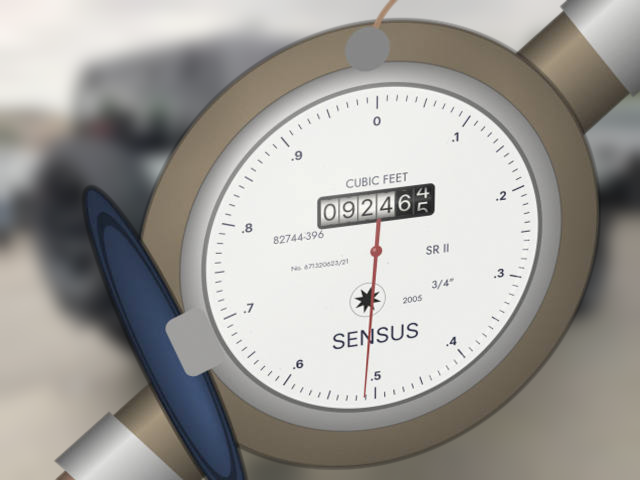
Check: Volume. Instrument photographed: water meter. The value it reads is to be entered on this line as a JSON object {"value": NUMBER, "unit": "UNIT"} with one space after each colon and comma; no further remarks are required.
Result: {"value": 92464.51, "unit": "ft³"}
